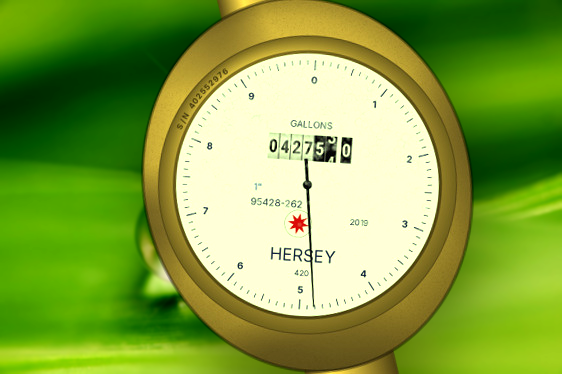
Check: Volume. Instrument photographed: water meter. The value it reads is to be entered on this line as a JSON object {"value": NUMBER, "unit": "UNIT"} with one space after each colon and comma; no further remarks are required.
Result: {"value": 427534.8, "unit": "gal"}
